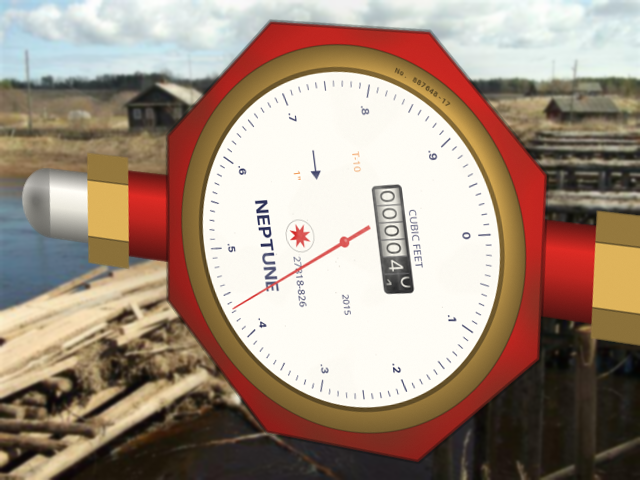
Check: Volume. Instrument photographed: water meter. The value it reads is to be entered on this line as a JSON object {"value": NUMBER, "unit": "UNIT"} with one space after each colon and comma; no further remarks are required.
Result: {"value": 40.43, "unit": "ft³"}
